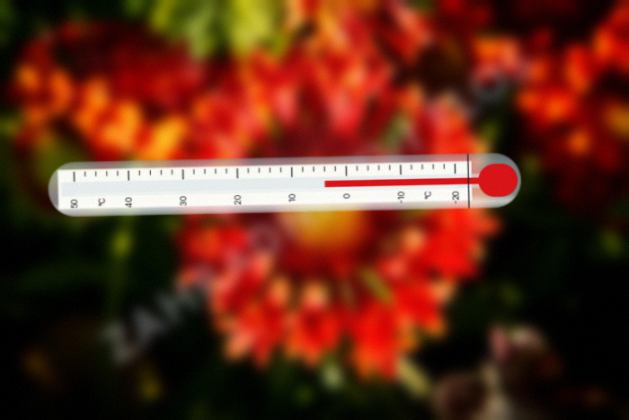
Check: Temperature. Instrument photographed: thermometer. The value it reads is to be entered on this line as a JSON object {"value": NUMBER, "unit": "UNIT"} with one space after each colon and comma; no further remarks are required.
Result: {"value": 4, "unit": "°C"}
